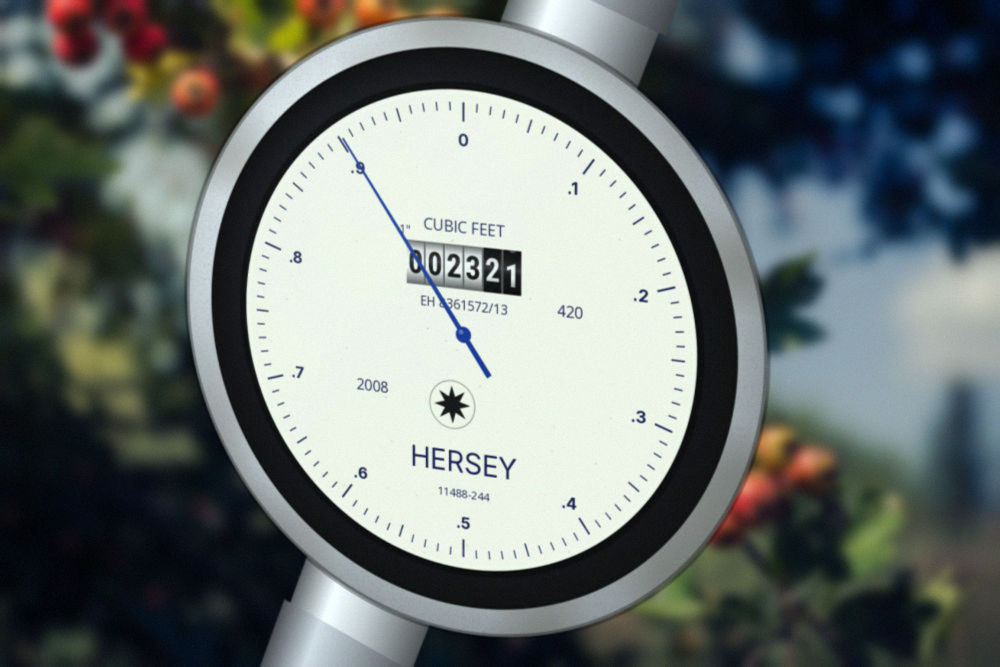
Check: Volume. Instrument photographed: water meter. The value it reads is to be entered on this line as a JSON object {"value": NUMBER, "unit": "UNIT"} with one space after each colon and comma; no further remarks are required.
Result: {"value": 2320.90, "unit": "ft³"}
